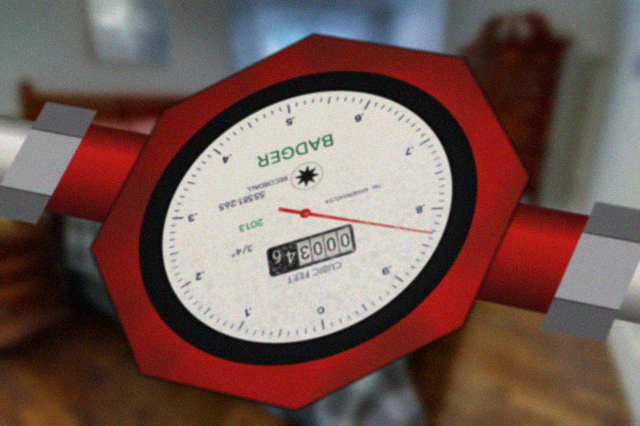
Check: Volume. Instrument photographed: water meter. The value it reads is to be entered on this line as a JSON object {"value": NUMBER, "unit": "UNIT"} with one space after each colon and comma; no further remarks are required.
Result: {"value": 345.83, "unit": "ft³"}
